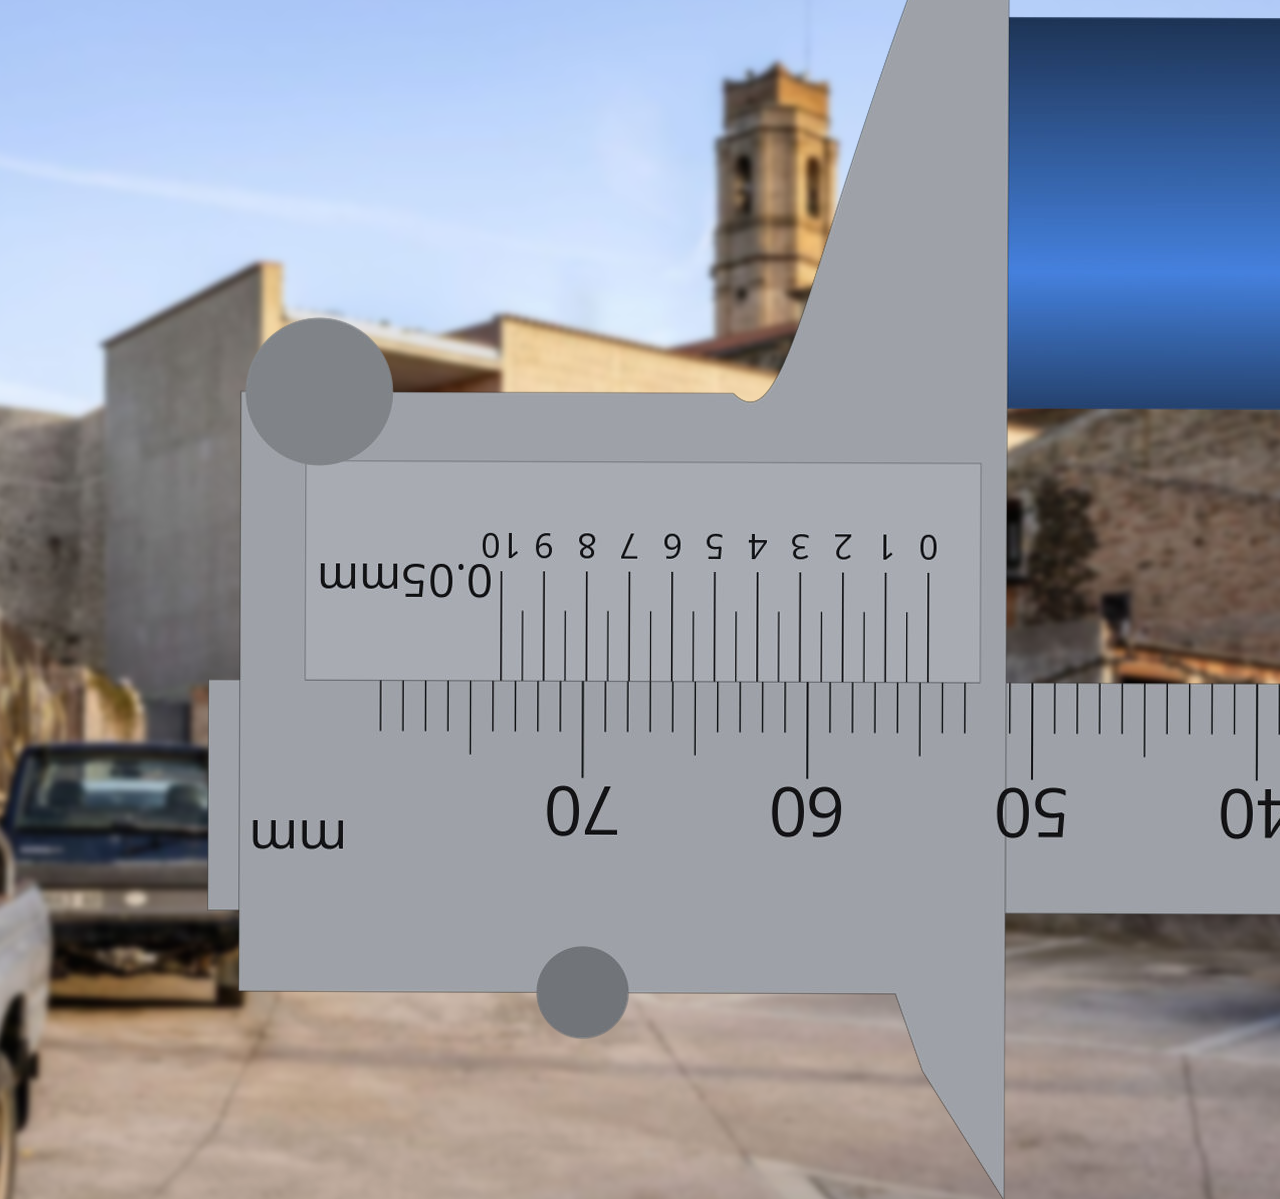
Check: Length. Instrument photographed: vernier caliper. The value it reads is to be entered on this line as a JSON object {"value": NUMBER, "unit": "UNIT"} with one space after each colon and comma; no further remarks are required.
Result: {"value": 54.65, "unit": "mm"}
